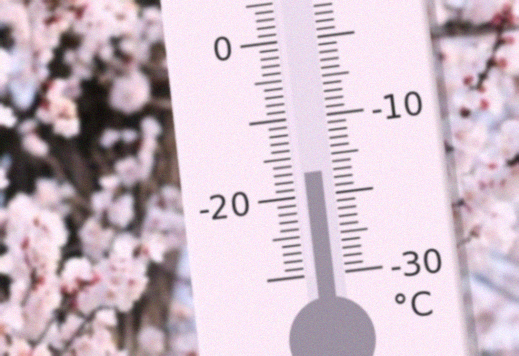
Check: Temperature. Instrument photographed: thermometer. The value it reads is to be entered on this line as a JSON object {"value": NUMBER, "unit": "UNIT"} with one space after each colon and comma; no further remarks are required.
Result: {"value": -17, "unit": "°C"}
